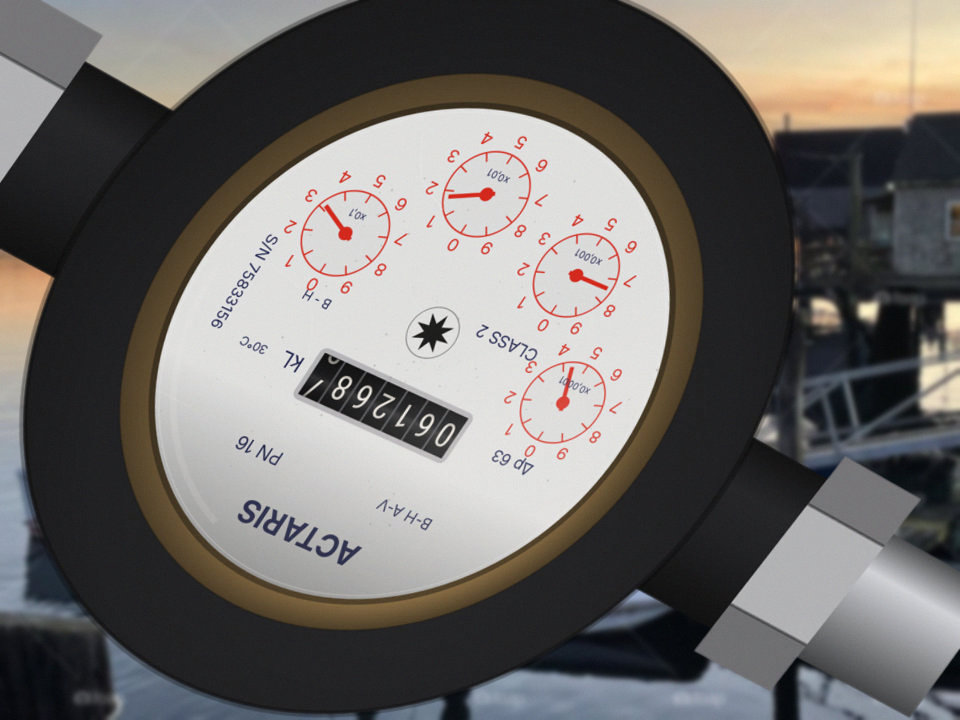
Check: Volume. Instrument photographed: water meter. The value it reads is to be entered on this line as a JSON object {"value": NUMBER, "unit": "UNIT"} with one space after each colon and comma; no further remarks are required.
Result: {"value": 612687.3174, "unit": "kL"}
